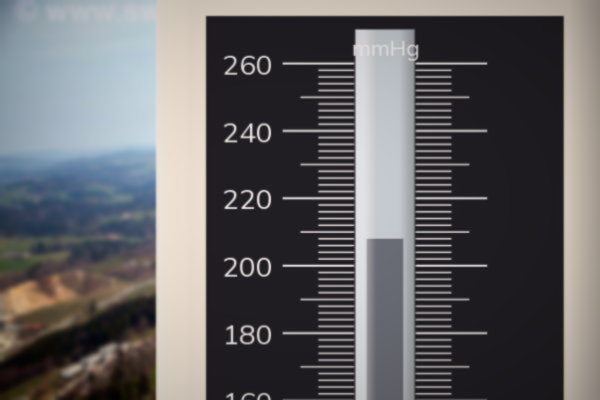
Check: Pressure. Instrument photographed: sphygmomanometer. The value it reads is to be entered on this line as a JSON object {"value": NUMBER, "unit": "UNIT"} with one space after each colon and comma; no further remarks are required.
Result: {"value": 208, "unit": "mmHg"}
